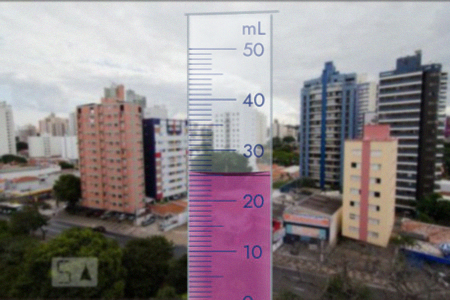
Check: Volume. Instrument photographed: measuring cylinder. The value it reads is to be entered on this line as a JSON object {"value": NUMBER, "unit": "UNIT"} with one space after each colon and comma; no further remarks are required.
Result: {"value": 25, "unit": "mL"}
